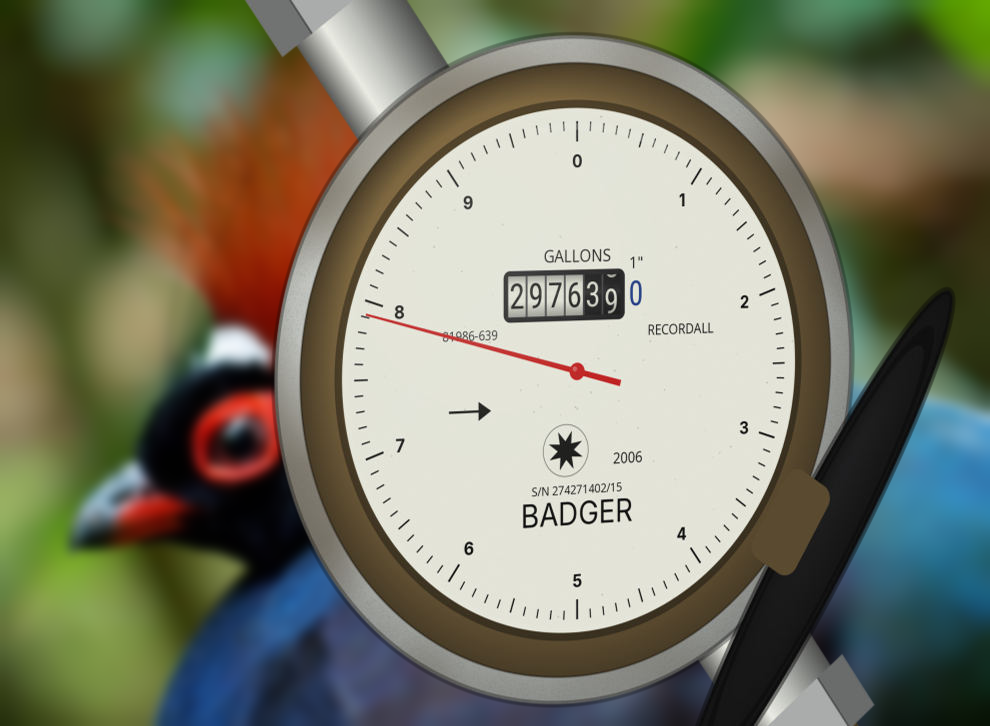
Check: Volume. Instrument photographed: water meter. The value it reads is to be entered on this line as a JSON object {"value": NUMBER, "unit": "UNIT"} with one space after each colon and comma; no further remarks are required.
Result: {"value": 2976387.9, "unit": "gal"}
